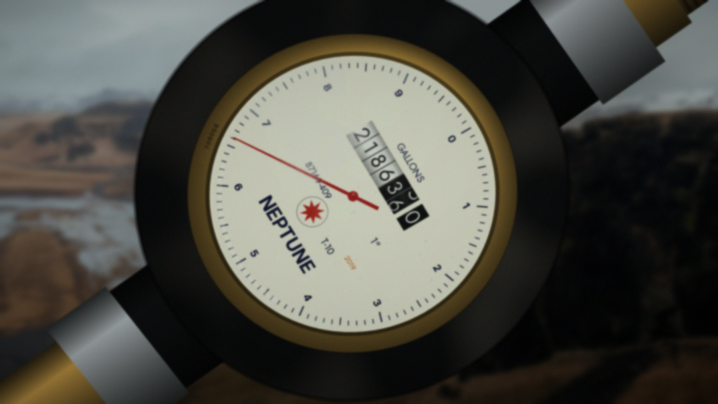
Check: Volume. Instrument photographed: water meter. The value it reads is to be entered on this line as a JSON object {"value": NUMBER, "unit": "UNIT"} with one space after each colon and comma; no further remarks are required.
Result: {"value": 2186356.6, "unit": "gal"}
